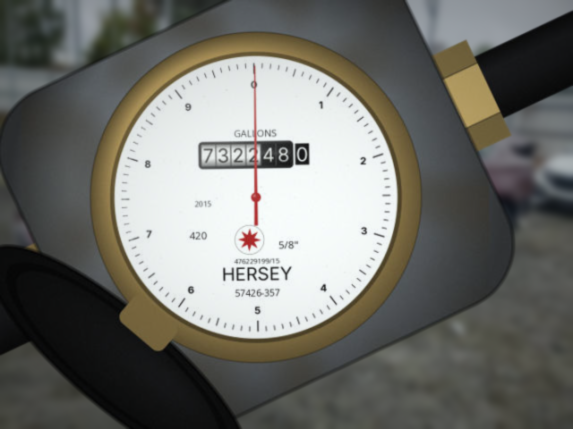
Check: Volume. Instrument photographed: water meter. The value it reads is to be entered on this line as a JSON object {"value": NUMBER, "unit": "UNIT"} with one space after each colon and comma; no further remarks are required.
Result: {"value": 7322480.0, "unit": "gal"}
